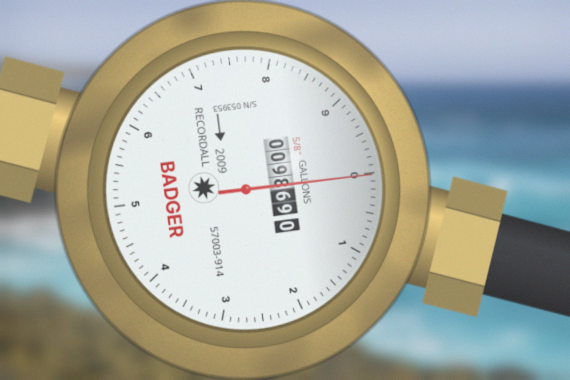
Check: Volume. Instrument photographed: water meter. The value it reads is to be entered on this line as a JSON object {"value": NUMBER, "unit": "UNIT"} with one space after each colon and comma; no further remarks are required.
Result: {"value": 98690.0, "unit": "gal"}
